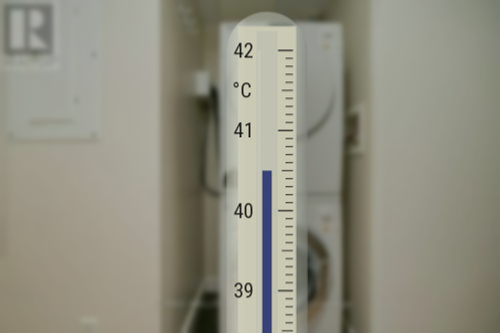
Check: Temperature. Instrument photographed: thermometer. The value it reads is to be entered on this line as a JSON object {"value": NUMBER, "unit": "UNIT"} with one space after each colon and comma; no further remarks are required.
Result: {"value": 40.5, "unit": "°C"}
